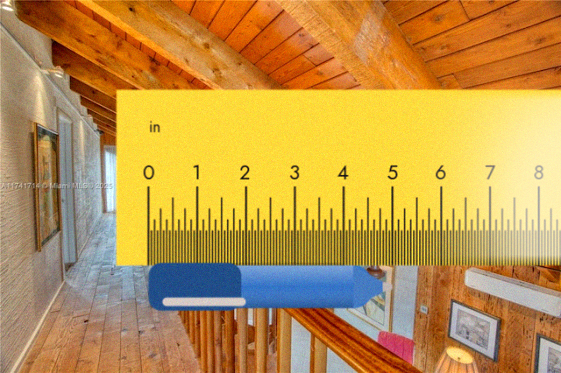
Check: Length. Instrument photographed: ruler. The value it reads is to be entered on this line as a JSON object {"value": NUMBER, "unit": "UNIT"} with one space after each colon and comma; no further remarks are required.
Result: {"value": 5, "unit": "in"}
